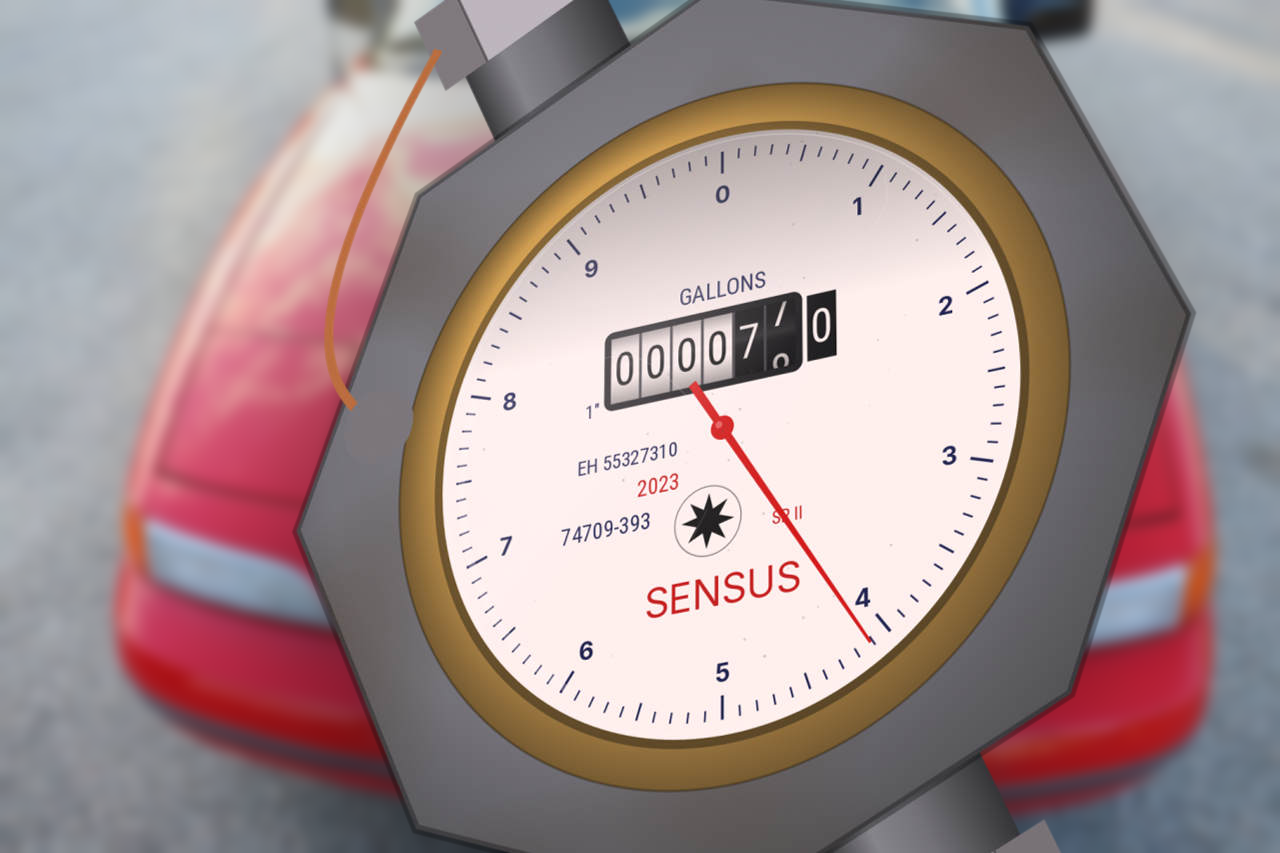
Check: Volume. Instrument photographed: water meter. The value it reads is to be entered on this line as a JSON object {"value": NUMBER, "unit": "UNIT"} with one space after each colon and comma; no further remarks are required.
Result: {"value": 774.1, "unit": "gal"}
